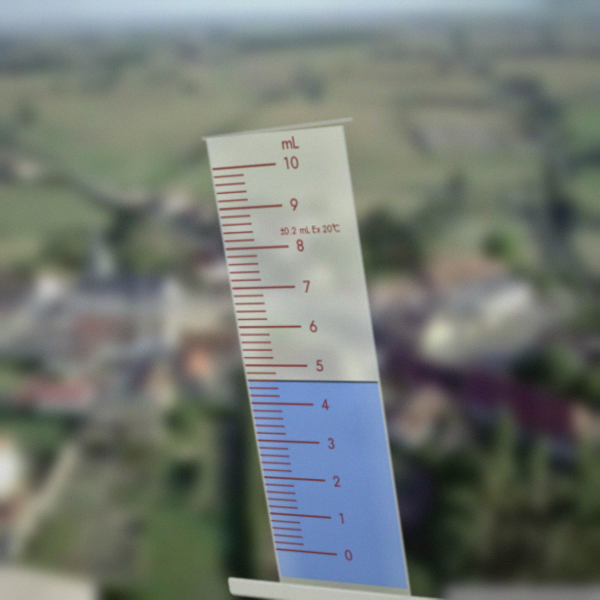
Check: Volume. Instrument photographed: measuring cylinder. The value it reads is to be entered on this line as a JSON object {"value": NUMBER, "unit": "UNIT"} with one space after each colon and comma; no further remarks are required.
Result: {"value": 4.6, "unit": "mL"}
